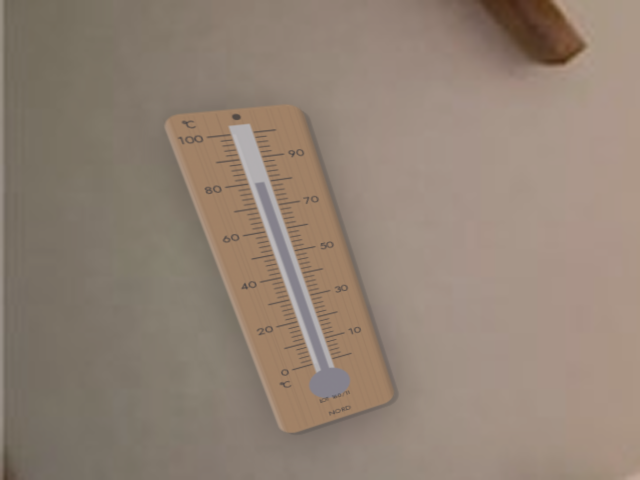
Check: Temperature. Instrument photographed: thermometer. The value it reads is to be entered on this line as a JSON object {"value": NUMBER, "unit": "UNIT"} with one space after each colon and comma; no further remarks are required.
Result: {"value": 80, "unit": "°C"}
